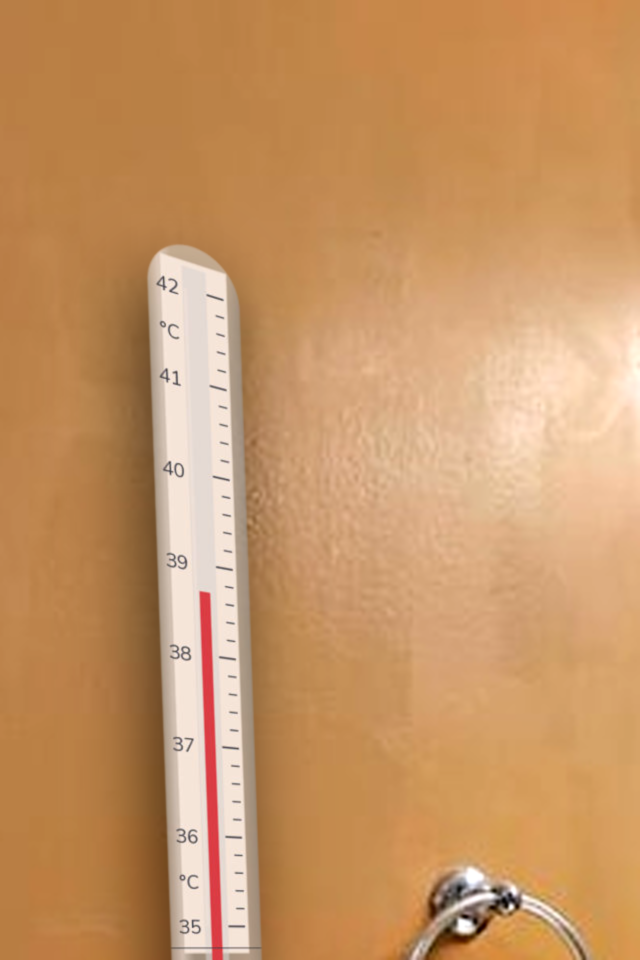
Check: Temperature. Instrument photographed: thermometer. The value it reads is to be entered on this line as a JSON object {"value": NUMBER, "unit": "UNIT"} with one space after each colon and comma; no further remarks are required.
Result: {"value": 38.7, "unit": "°C"}
